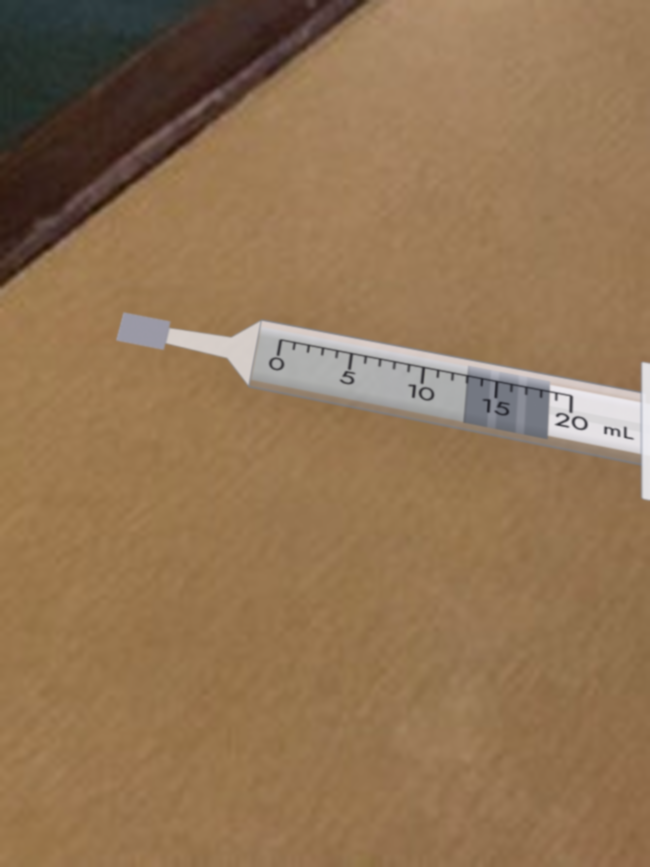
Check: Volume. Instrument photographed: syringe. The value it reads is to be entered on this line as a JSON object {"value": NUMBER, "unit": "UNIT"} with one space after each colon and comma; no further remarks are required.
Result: {"value": 13, "unit": "mL"}
